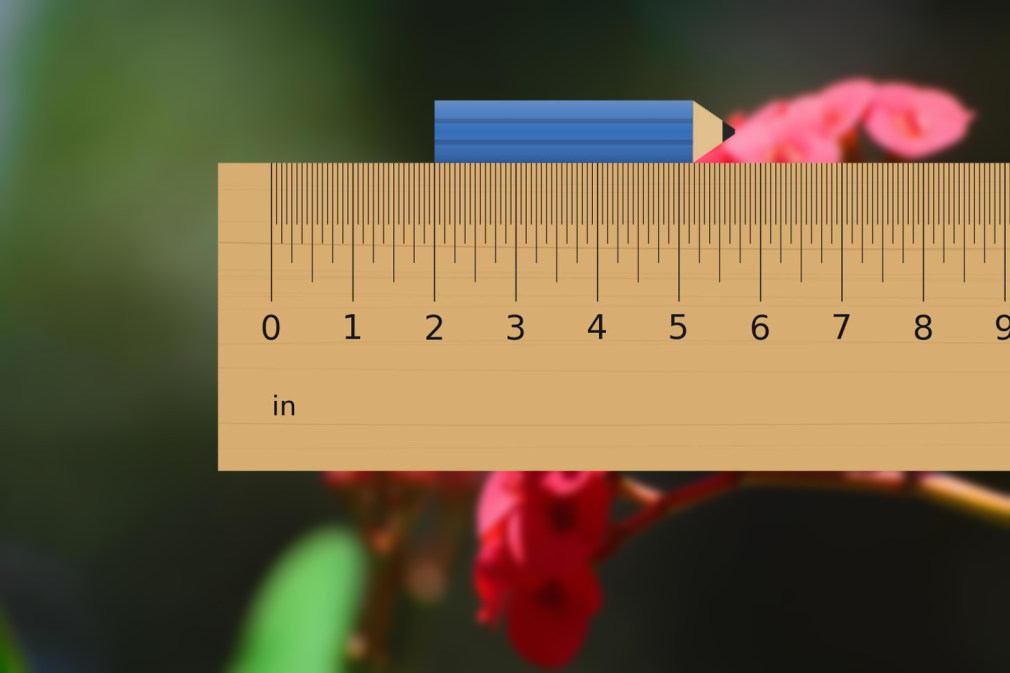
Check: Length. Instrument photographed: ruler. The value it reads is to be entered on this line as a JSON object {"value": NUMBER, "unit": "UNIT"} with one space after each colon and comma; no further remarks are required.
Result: {"value": 3.6875, "unit": "in"}
